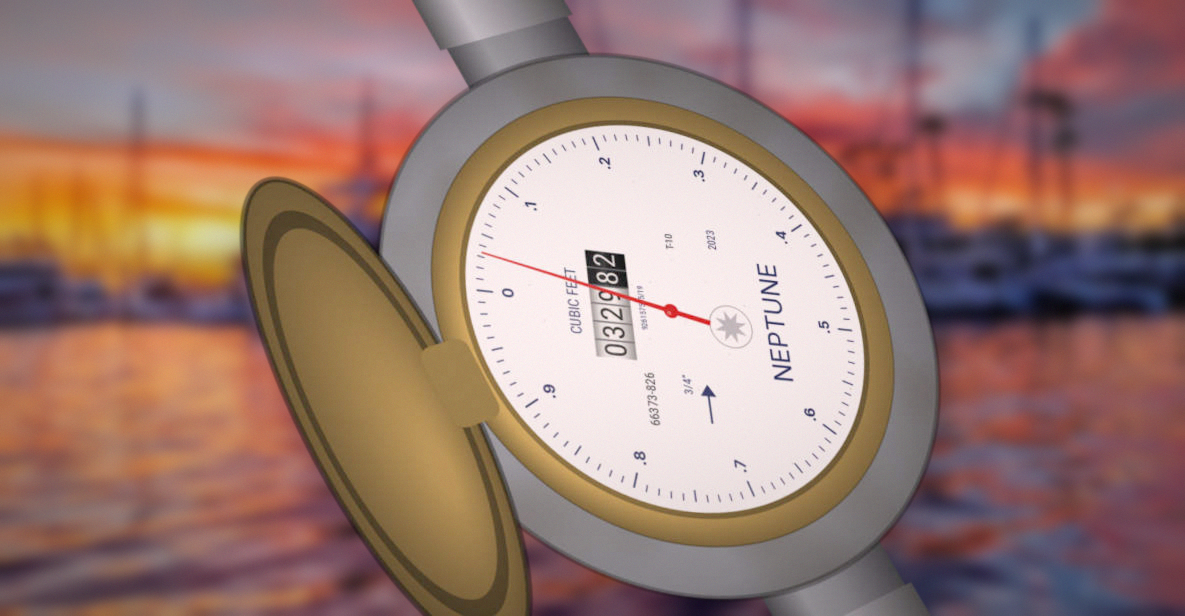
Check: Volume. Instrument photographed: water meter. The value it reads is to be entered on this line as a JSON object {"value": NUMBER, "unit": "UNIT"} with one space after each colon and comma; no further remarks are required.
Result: {"value": 32982.03, "unit": "ft³"}
